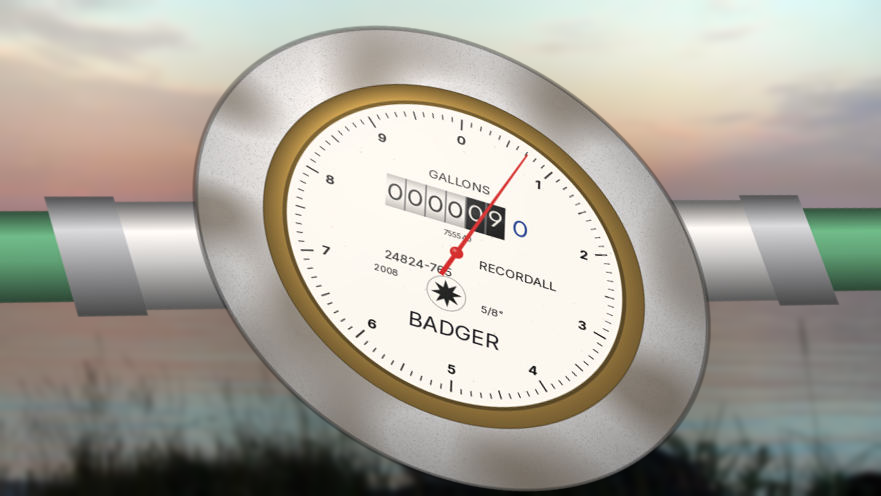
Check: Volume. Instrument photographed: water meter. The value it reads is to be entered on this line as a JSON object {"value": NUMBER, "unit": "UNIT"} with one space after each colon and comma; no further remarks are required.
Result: {"value": 90.7, "unit": "gal"}
